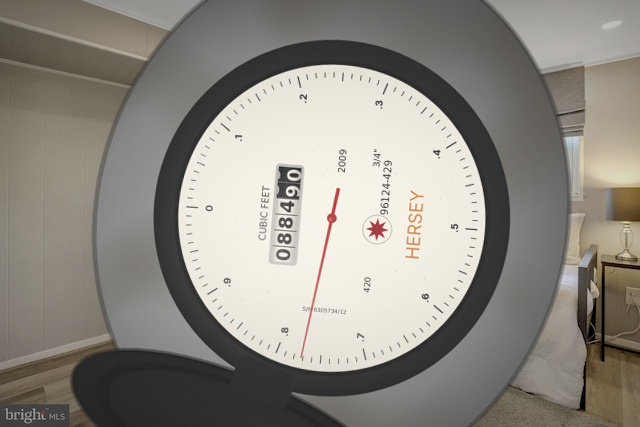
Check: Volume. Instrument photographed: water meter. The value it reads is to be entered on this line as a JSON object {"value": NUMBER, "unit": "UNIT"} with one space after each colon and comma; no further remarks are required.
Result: {"value": 88489.77, "unit": "ft³"}
